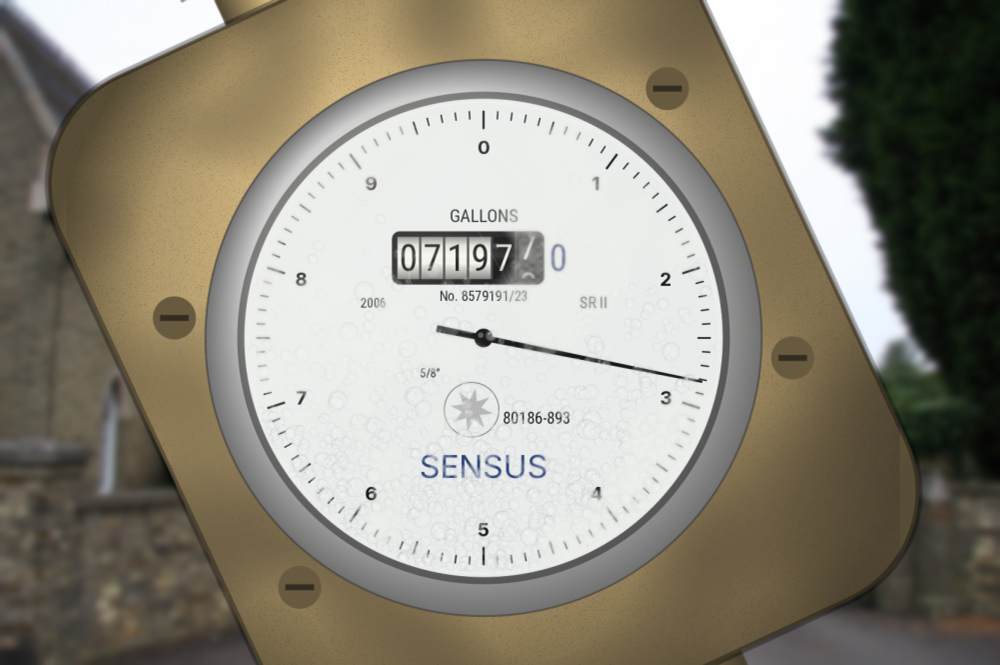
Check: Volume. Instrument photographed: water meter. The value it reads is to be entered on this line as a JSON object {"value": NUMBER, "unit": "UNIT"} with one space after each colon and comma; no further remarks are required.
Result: {"value": 719772.8, "unit": "gal"}
